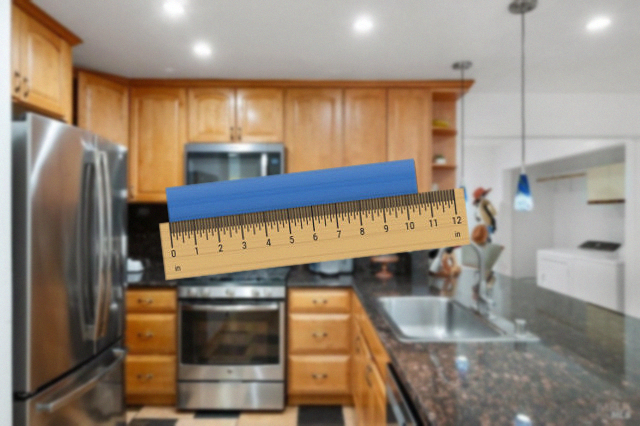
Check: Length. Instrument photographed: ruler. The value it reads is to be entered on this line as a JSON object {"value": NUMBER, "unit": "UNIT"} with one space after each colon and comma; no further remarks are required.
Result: {"value": 10.5, "unit": "in"}
